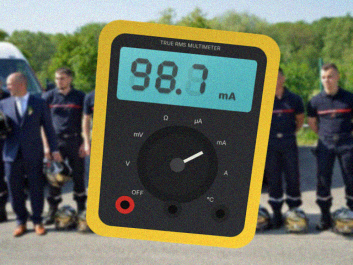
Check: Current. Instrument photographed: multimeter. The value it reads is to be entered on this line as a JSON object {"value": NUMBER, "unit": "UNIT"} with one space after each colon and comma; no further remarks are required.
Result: {"value": 98.7, "unit": "mA"}
